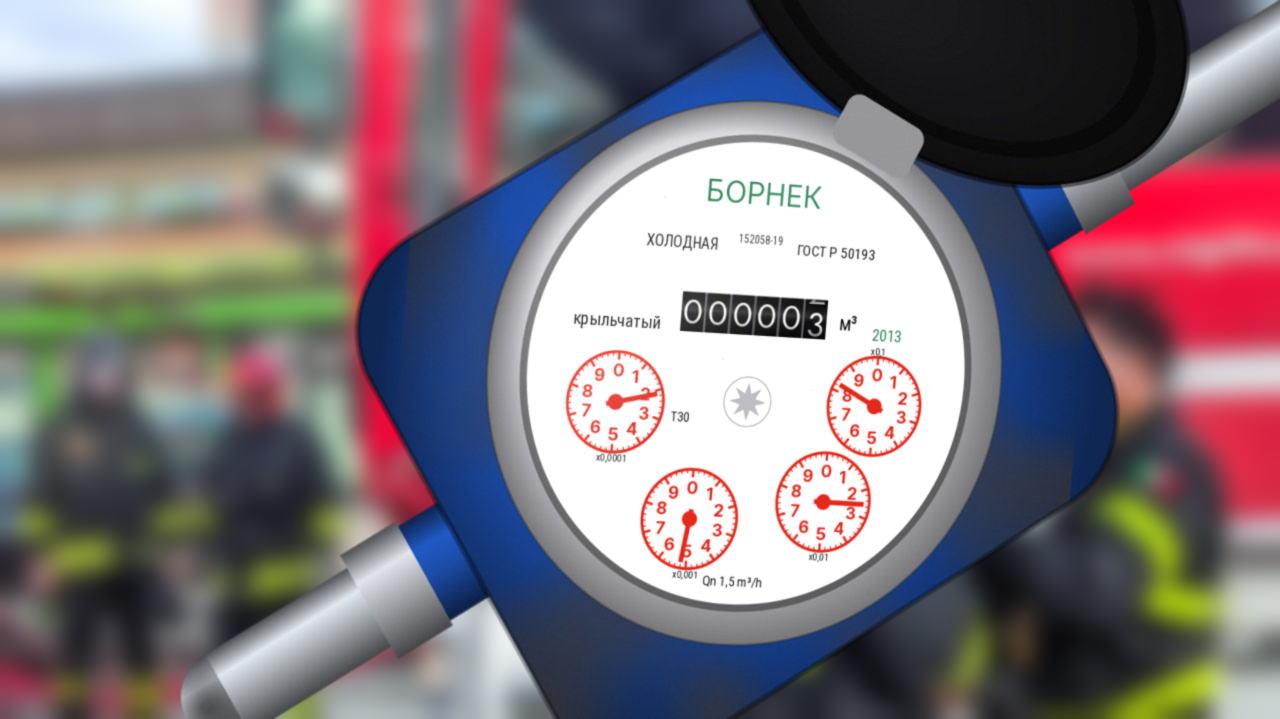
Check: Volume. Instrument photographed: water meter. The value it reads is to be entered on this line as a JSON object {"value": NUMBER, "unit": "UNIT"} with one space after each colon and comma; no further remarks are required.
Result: {"value": 2.8252, "unit": "m³"}
